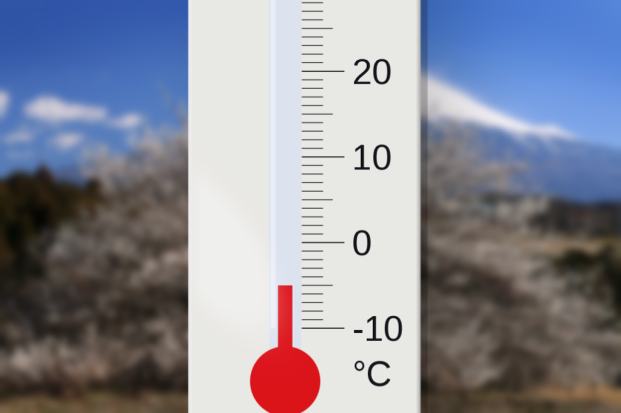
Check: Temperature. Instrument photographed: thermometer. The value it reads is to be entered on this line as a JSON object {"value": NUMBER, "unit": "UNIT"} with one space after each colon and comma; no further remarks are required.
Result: {"value": -5, "unit": "°C"}
